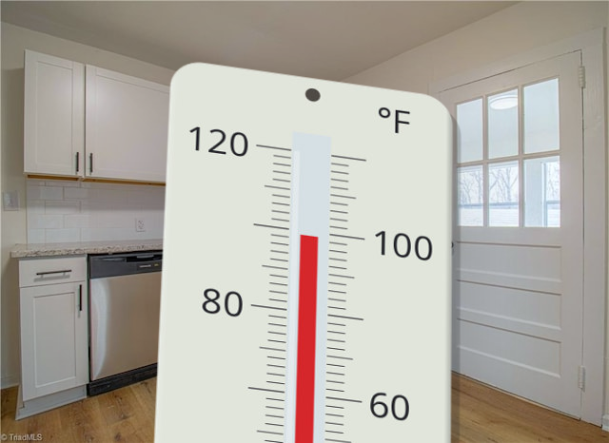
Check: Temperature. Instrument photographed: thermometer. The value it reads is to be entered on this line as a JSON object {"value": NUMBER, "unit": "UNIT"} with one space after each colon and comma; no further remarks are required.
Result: {"value": 99, "unit": "°F"}
